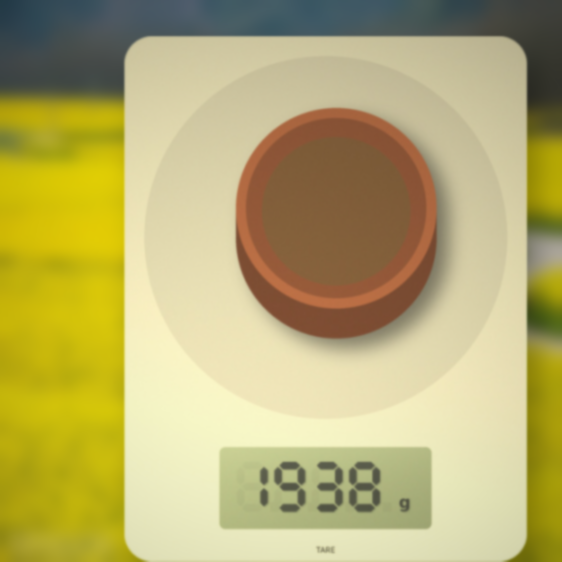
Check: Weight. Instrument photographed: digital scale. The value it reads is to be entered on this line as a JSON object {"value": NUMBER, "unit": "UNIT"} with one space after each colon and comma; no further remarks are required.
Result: {"value": 1938, "unit": "g"}
